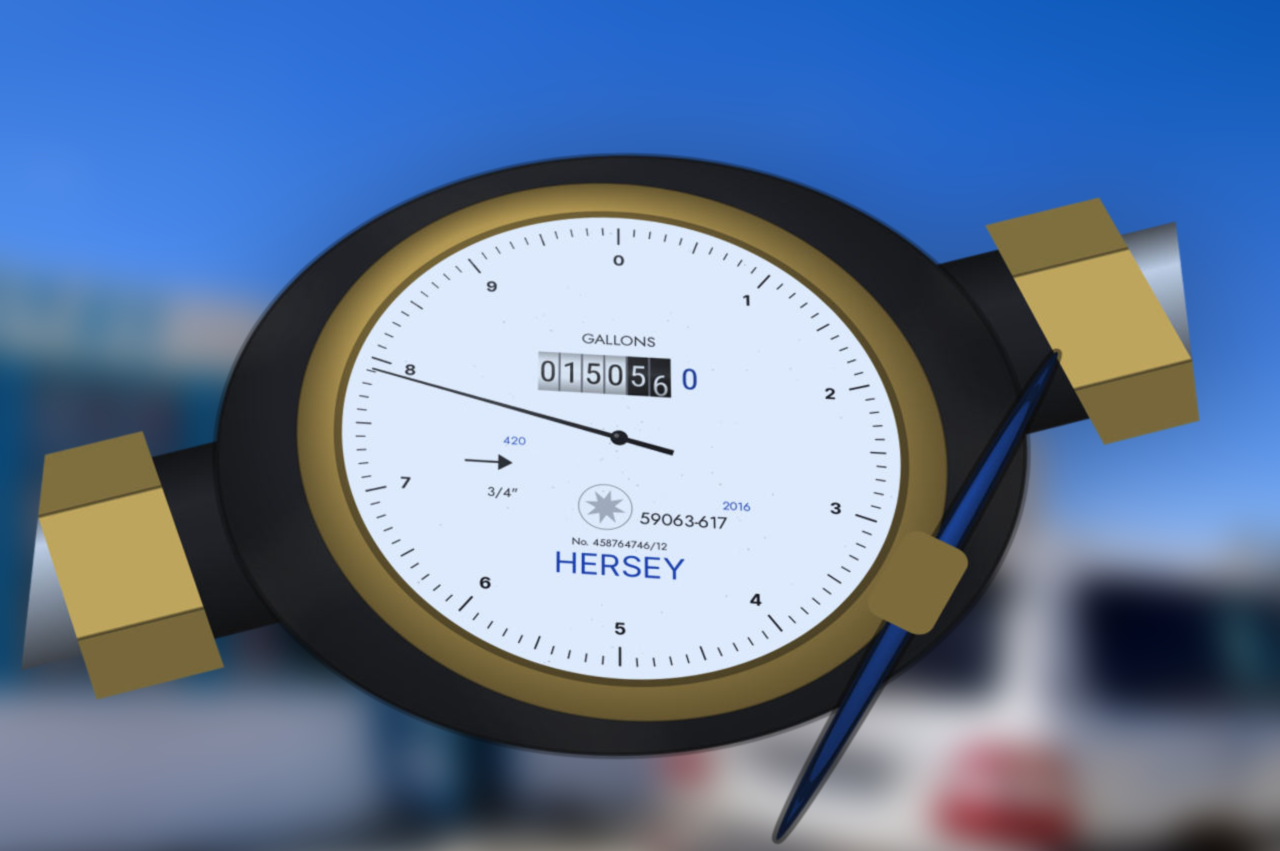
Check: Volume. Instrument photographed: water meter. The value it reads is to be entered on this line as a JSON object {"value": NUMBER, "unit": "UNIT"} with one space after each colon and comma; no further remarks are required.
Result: {"value": 150557.9, "unit": "gal"}
